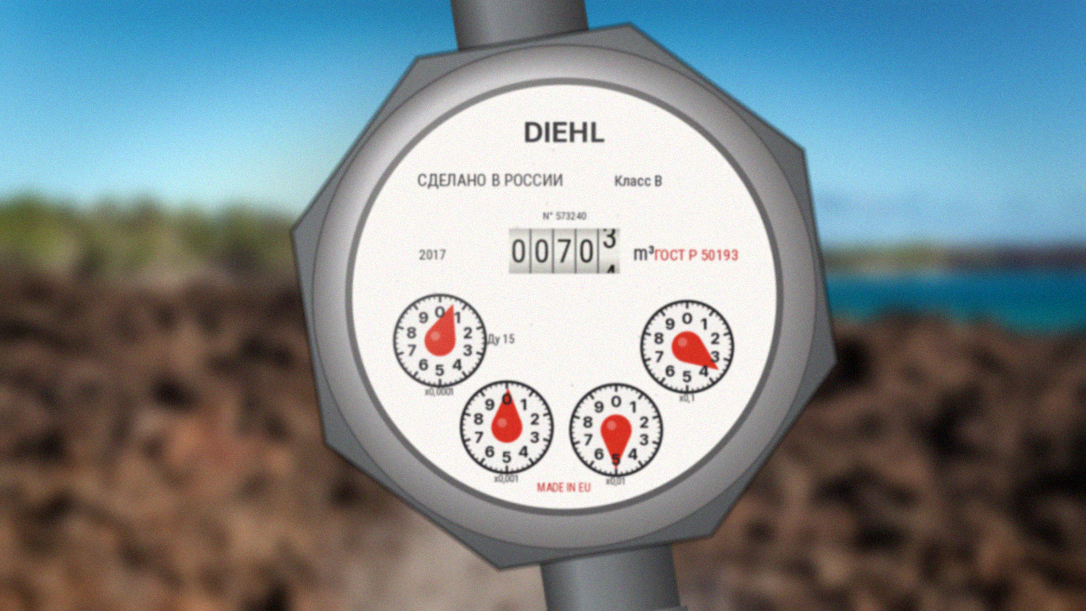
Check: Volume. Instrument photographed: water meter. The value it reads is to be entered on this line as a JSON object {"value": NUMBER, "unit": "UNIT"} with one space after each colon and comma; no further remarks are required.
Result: {"value": 703.3500, "unit": "m³"}
